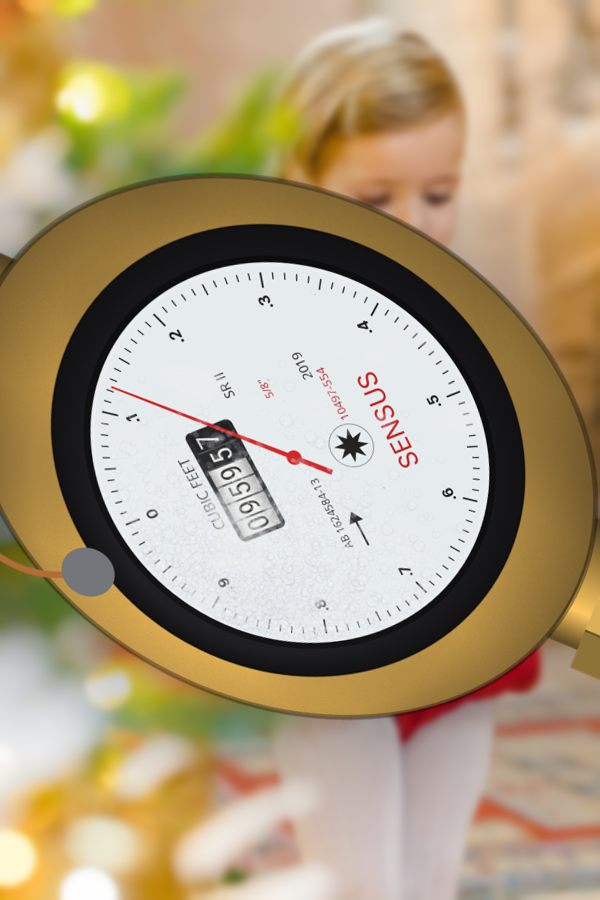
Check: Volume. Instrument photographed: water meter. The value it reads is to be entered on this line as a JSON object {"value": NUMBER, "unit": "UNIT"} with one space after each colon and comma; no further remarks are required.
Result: {"value": 95957.12, "unit": "ft³"}
